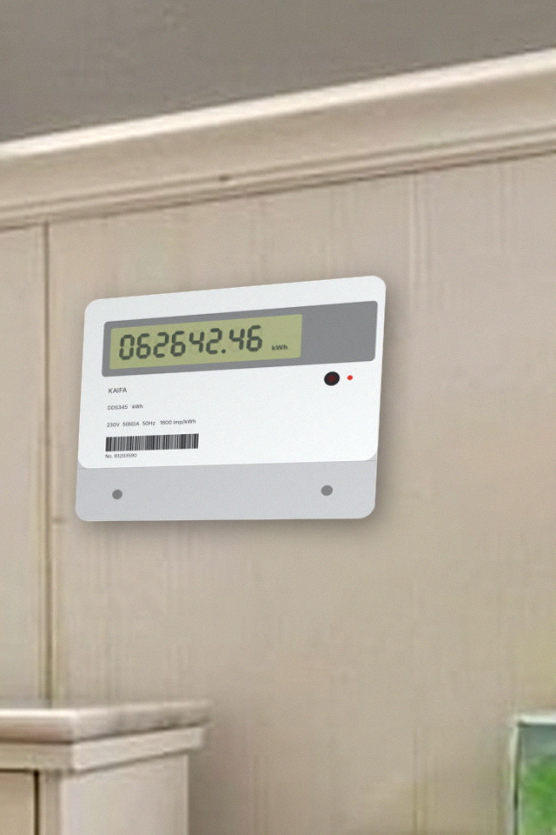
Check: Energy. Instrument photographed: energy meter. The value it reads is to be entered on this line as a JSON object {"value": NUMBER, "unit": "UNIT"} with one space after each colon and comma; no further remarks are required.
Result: {"value": 62642.46, "unit": "kWh"}
